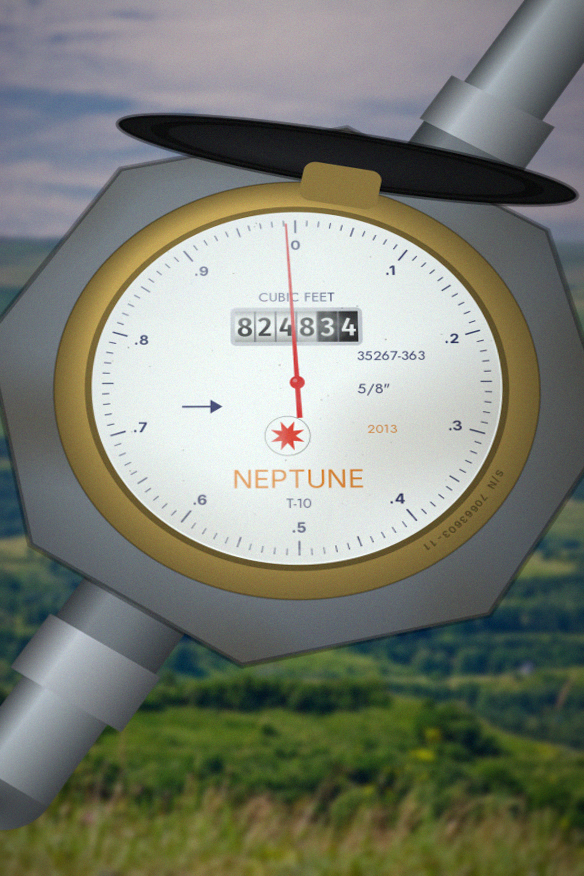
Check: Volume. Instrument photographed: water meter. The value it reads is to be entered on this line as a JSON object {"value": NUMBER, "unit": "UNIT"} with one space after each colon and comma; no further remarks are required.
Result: {"value": 824833.99, "unit": "ft³"}
